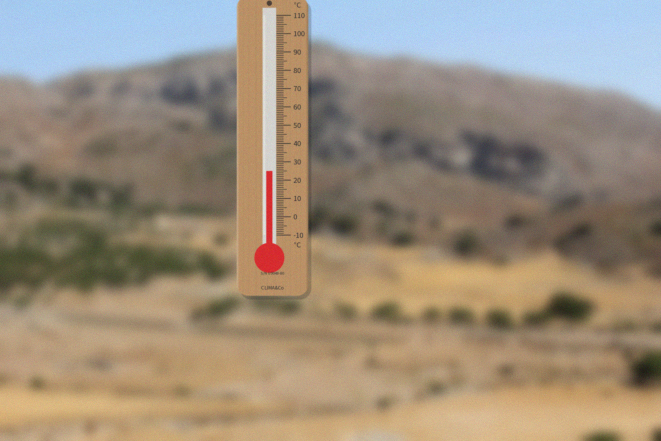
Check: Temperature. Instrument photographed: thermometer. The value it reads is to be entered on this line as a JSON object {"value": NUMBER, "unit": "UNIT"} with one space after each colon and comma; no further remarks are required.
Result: {"value": 25, "unit": "°C"}
